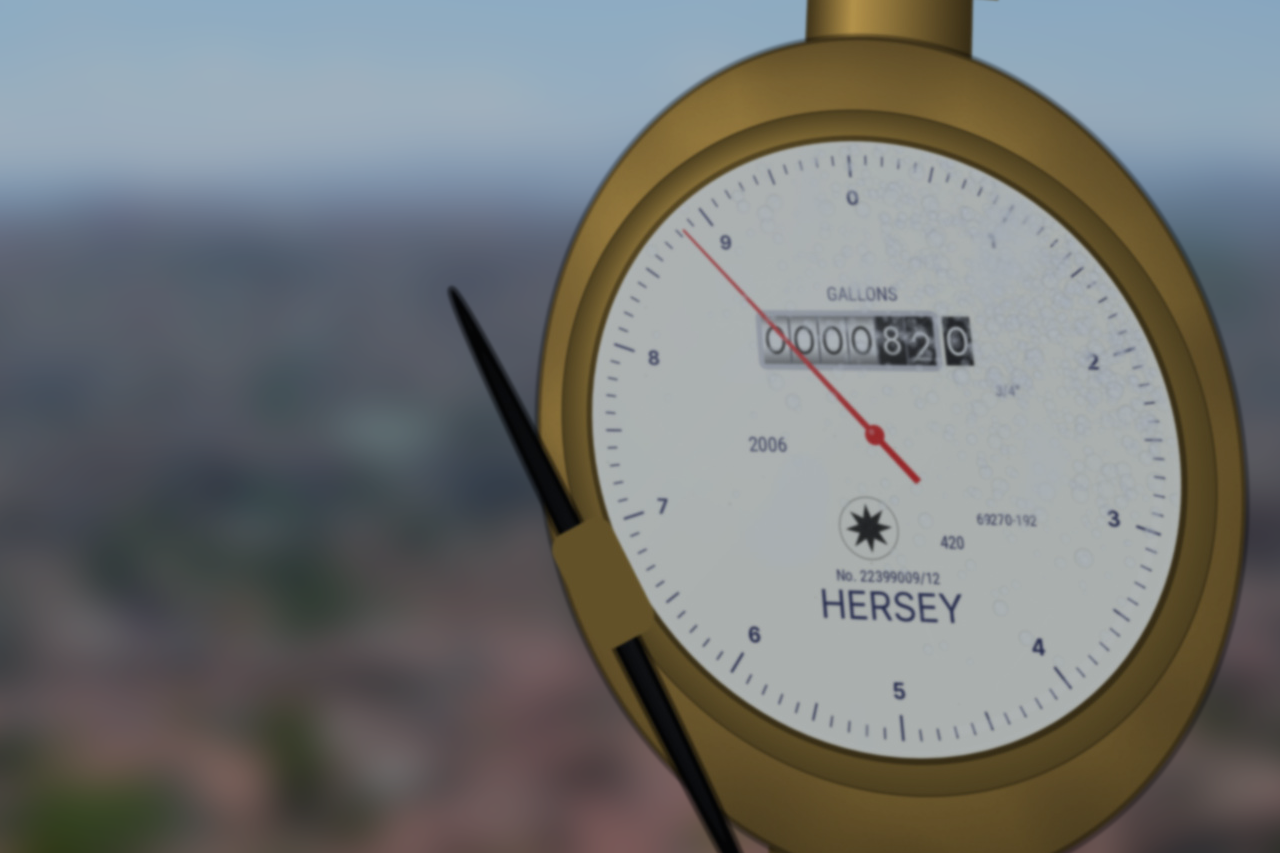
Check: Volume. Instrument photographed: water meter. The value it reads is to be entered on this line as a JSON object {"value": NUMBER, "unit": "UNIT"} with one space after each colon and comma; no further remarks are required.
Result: {"value": 818.8, "unit": "gal"}
